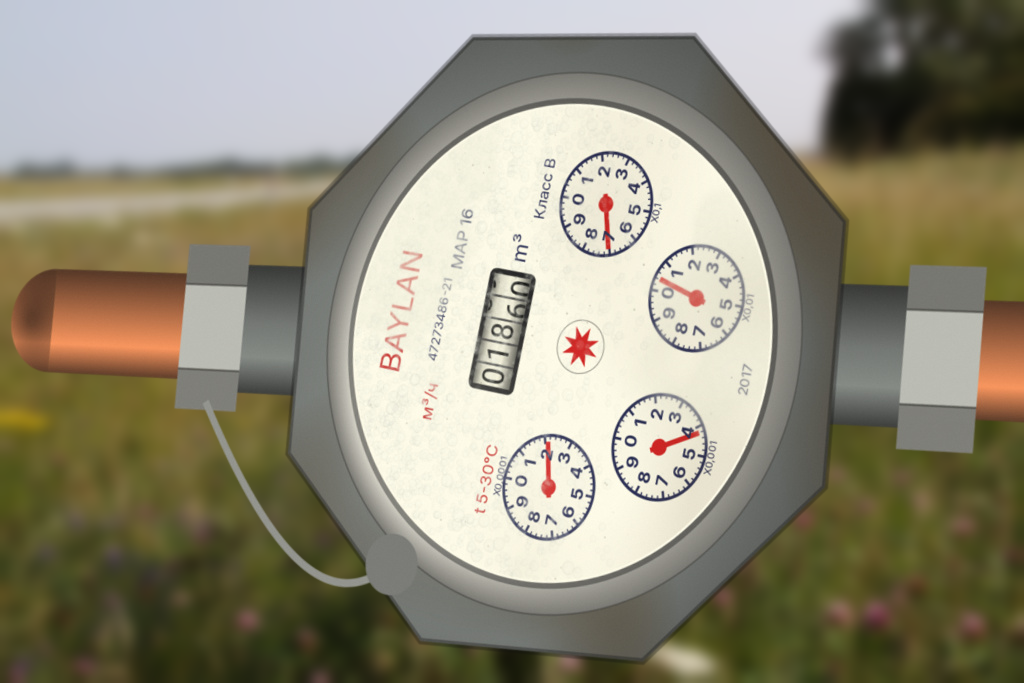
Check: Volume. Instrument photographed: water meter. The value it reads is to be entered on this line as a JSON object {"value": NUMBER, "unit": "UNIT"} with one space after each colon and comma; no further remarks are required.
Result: {"value": 1859.7042, "unit": "m³"}
